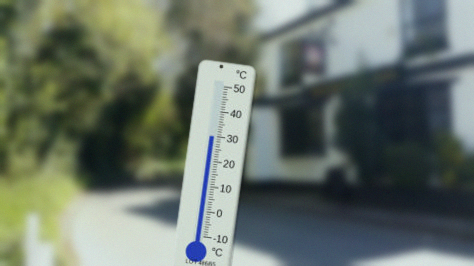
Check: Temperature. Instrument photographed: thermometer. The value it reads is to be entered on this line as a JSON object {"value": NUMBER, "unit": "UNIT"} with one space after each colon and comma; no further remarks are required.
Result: {"value": 30, "unit": "°C"}
